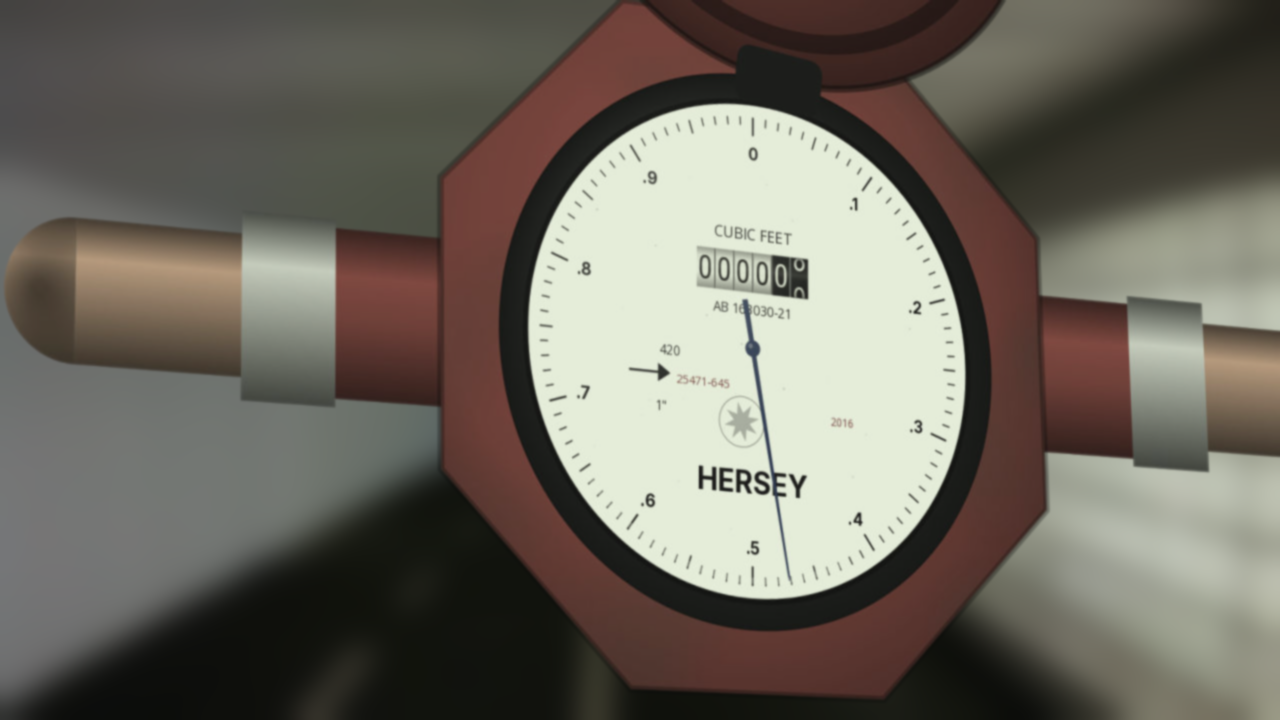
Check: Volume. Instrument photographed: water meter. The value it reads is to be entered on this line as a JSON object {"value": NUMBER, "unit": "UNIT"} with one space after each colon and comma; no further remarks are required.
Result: {"value": 8.47, "unit": "ft³"}
